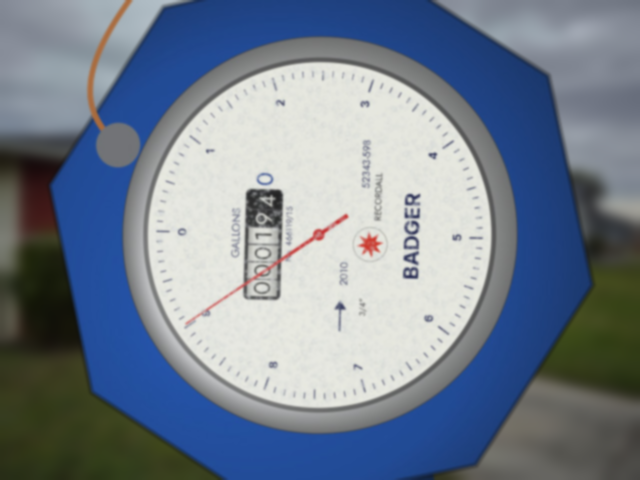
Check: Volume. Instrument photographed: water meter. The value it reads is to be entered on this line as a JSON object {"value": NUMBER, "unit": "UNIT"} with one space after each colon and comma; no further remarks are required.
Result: {"value": 1939.0, "unit": "gal"}
